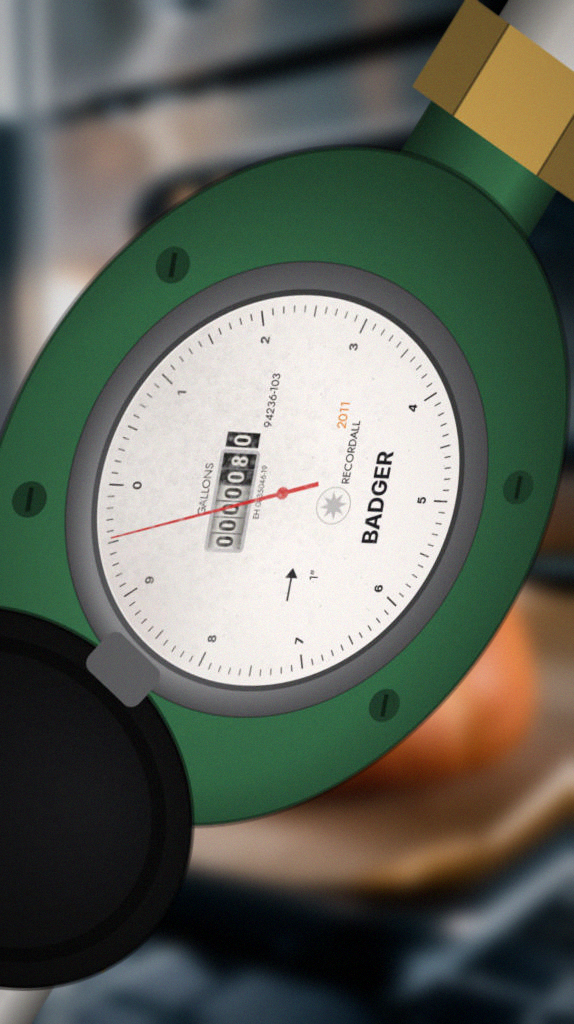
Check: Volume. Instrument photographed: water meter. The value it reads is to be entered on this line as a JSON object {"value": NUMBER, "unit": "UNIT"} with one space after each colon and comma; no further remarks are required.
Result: {"value": 79.5, "unit": "gal"}
